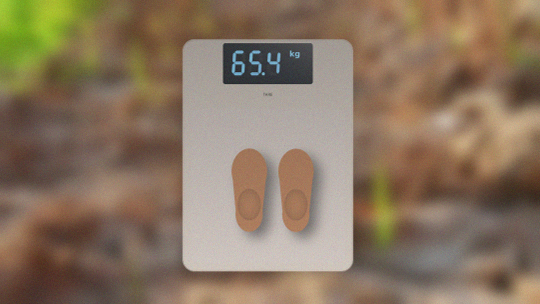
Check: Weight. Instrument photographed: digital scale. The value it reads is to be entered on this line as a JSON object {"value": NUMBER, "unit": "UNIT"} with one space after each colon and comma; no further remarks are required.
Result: {"value": 65.4, "unit": "kg"}
